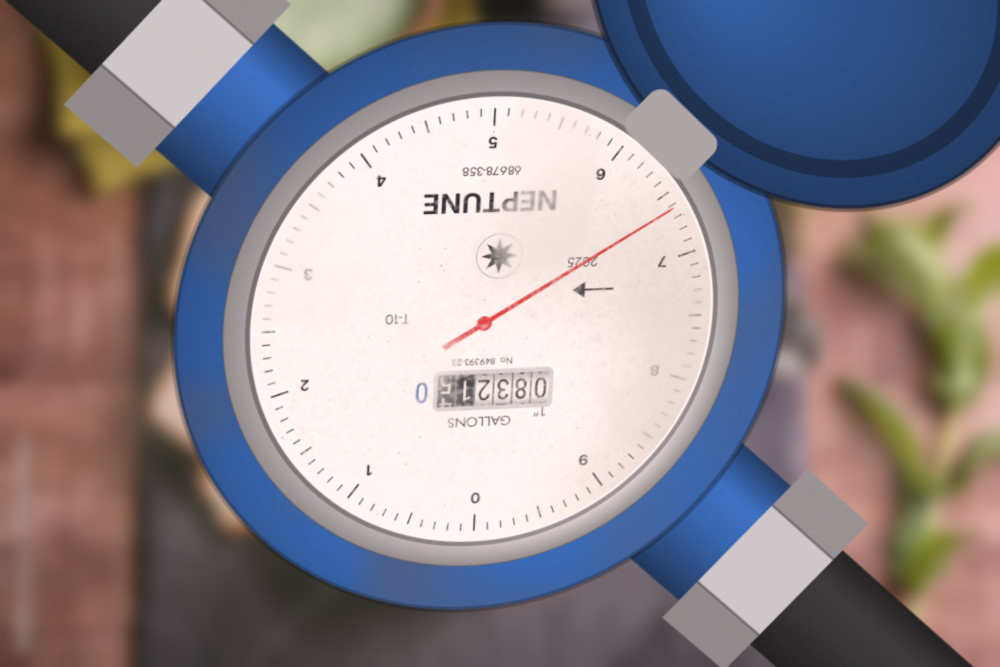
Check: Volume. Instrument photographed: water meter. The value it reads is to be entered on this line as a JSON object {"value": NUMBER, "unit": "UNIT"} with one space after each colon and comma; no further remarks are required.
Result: {"value": 832146.6, "unit": "gal"}
